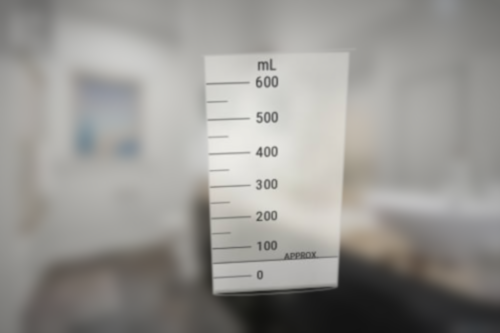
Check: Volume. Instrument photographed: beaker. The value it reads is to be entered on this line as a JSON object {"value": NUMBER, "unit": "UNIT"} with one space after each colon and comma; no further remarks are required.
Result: {"value": 50, "unit": "mL"}
